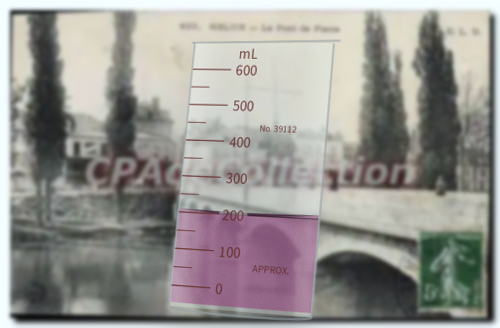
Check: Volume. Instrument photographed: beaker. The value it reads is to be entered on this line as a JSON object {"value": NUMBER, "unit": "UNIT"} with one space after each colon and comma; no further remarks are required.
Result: {"value": 200, "unit": "mL"}
